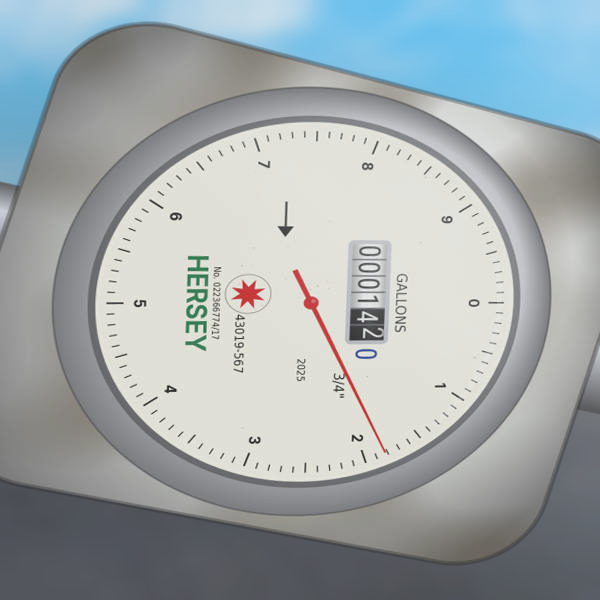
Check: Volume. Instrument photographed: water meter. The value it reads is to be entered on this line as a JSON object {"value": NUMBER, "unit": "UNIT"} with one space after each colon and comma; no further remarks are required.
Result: {"value": 1421.8, "unit": "gal"}
